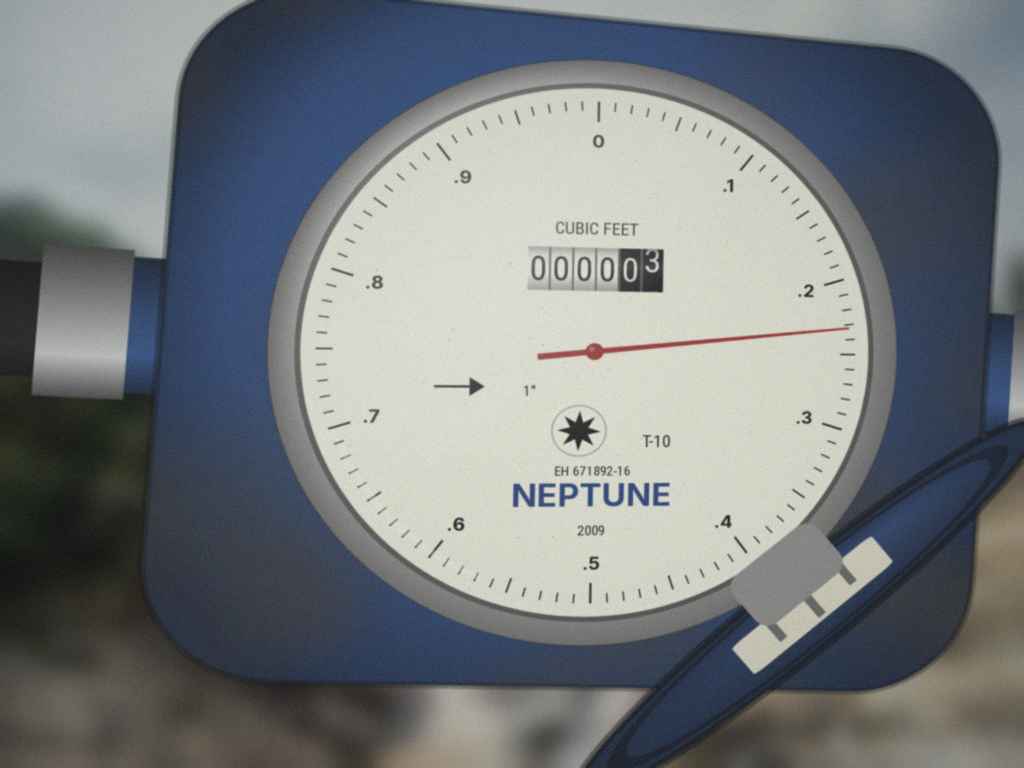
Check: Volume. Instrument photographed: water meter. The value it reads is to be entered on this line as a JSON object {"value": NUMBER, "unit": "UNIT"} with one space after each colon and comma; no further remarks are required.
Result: {"value": 3.23, "unit": "ft³"}
